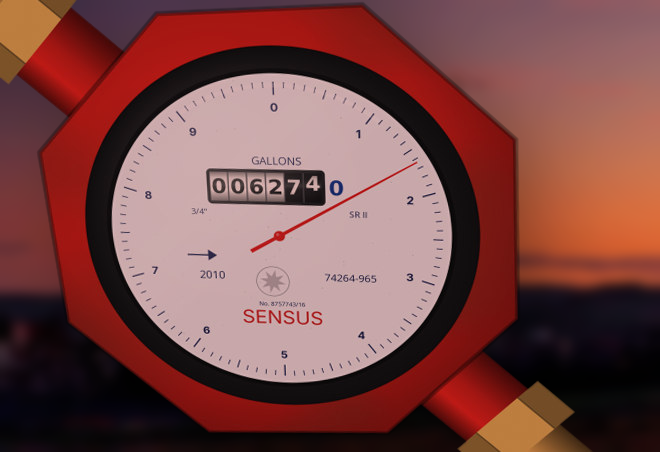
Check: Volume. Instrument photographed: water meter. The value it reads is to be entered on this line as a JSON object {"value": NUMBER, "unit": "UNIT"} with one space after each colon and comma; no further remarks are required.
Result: {"value": 62741.6, "unit": "gal"}
